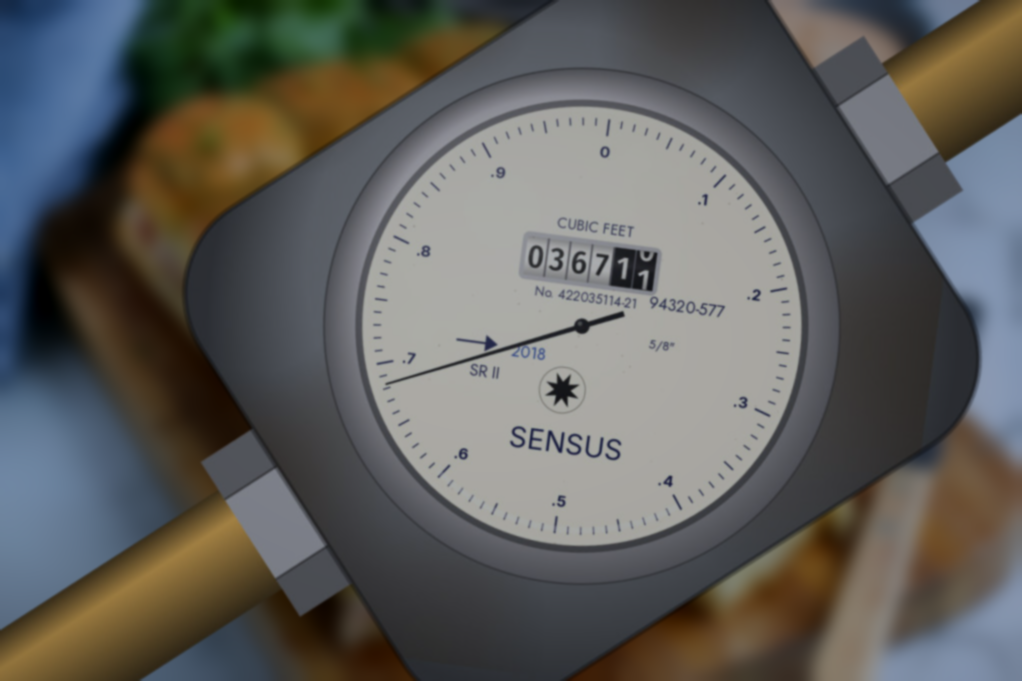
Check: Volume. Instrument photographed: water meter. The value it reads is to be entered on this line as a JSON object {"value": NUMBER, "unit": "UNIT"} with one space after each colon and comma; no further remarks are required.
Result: {"value": 36710.68, "unit": "ft³"}
